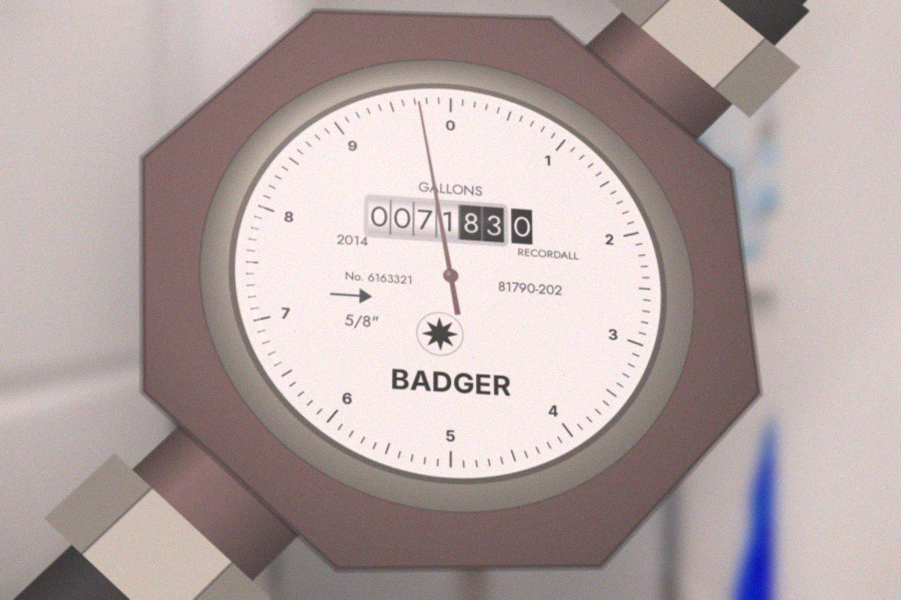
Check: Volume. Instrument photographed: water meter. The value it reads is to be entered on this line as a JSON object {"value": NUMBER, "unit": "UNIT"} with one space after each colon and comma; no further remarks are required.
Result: {"value": 71829.7, "unit": "gal"}
